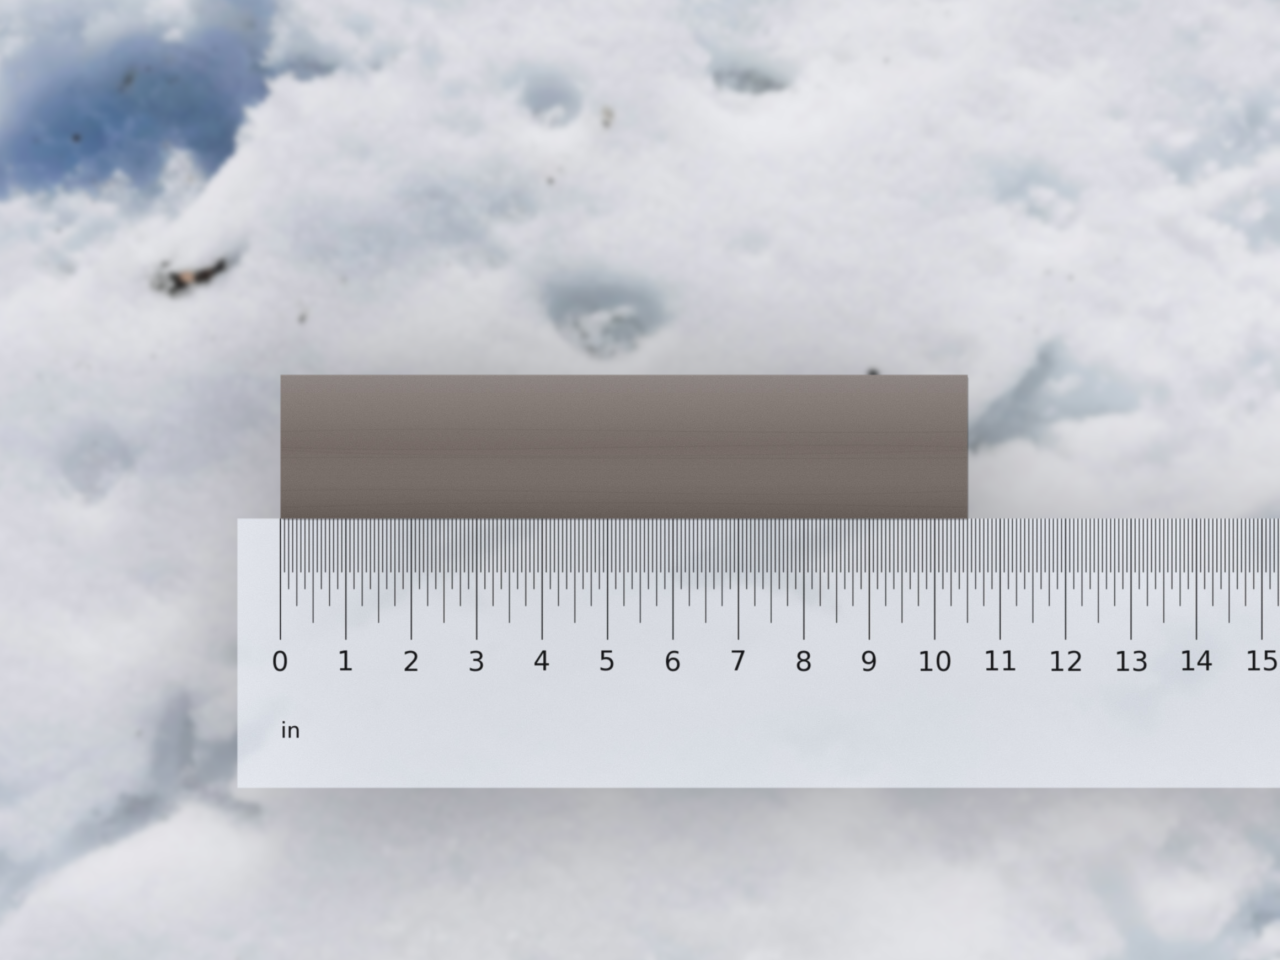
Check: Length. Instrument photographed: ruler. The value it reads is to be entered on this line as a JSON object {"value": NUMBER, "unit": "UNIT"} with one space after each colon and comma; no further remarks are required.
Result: {"value": 10.5, "unit": "in"}
